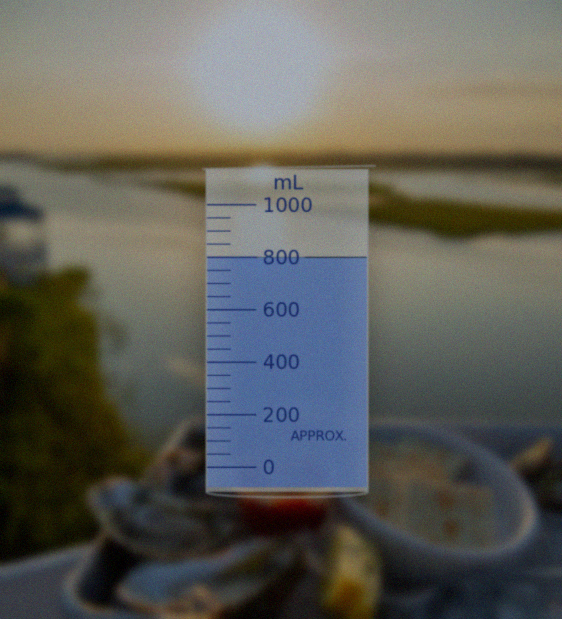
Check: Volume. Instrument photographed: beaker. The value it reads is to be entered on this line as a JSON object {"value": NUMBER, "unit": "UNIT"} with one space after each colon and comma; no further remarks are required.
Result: {"value": 800, "unit": "mL"}
